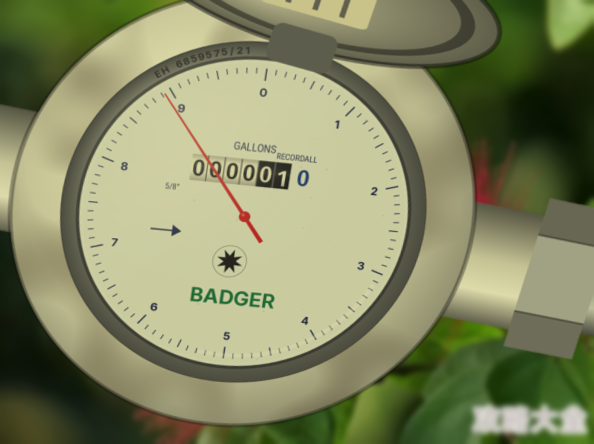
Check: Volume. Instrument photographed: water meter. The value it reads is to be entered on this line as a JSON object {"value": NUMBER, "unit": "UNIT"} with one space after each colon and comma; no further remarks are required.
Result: {"value": 8.9, "unit": "gal"}
